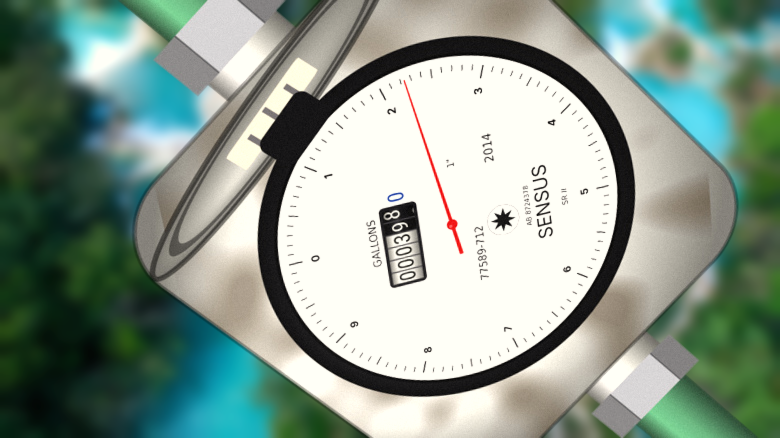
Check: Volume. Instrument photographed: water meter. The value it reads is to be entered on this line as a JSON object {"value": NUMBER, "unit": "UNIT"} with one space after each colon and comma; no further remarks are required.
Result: {"value": 3982.2, "unit": "gal"}
